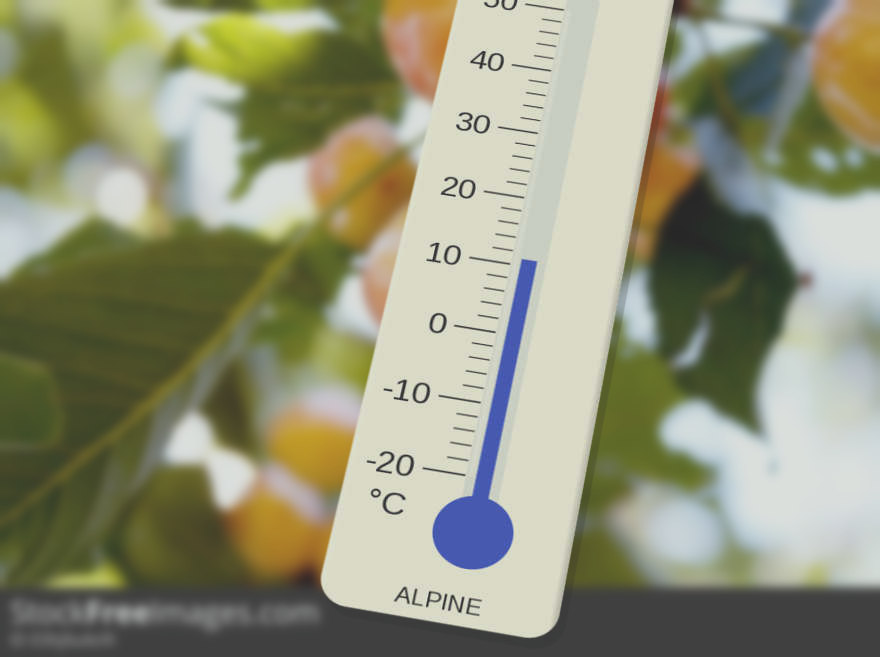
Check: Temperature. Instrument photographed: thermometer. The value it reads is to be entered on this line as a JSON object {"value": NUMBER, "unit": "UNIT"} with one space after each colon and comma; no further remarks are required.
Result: {"value": 11, "unit": "°C"}
